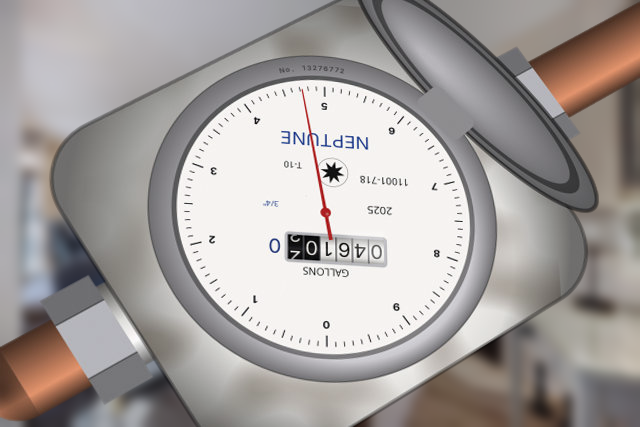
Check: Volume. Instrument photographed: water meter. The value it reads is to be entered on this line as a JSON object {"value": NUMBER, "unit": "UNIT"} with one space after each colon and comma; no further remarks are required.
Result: {"value": 461024.7, "unit": "gal"}
